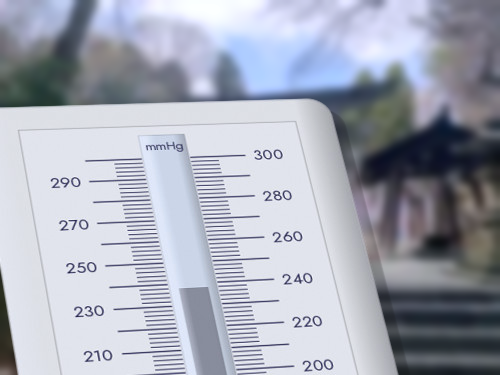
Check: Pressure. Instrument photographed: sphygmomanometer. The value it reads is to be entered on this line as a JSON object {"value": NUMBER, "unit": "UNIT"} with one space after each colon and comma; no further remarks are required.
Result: {"value": 238, "unit": "mmHg"}
